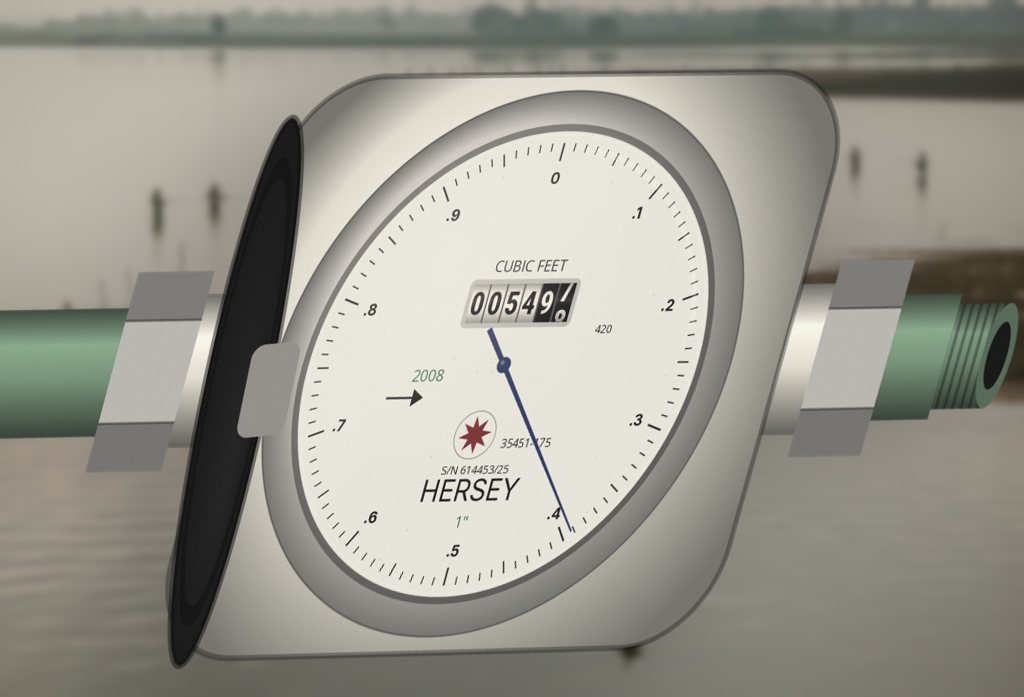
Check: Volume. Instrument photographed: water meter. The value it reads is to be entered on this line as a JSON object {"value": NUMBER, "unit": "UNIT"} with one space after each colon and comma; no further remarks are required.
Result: {"value": 5497.39, "unit": "ft³"}
